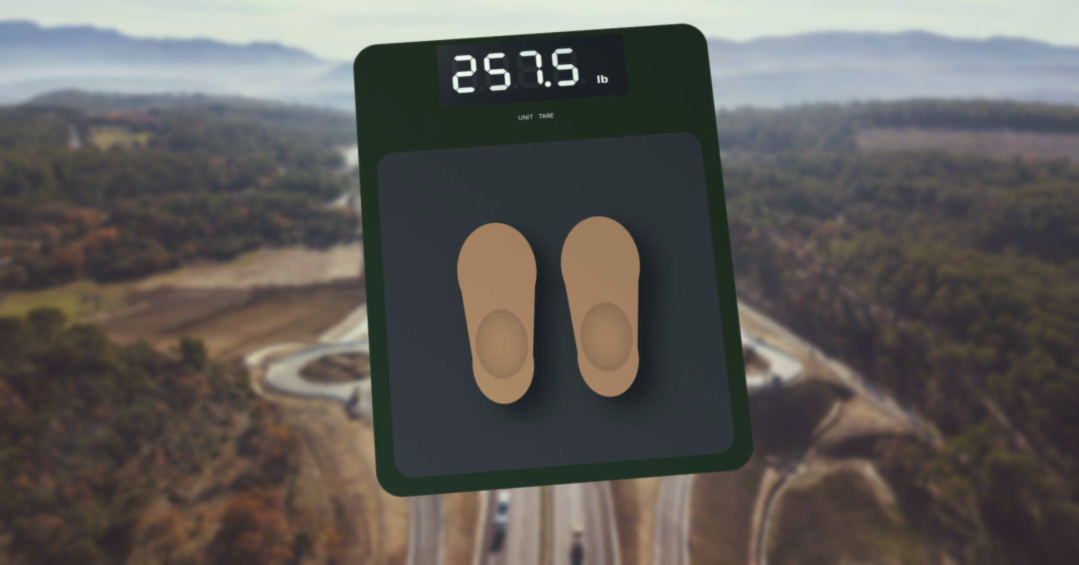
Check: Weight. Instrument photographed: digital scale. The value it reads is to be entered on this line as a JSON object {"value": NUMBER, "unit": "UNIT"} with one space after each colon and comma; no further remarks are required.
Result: {"value": 257.5, "unit": "lb"}
